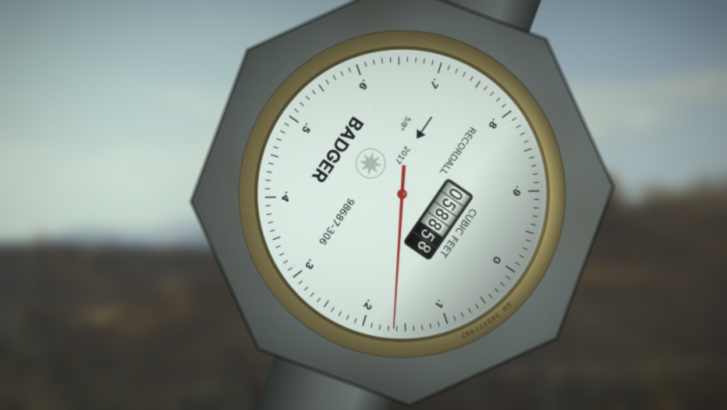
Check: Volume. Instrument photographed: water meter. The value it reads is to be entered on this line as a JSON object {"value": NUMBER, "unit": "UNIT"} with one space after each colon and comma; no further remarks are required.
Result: {"value": 58858.16, "unit": "ft³"}
